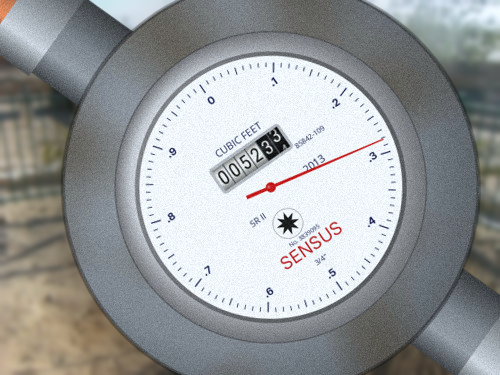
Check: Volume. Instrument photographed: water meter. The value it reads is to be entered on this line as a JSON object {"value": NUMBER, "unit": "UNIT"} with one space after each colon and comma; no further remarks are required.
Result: {"value": 5233.28, "unit": "ft³"}
